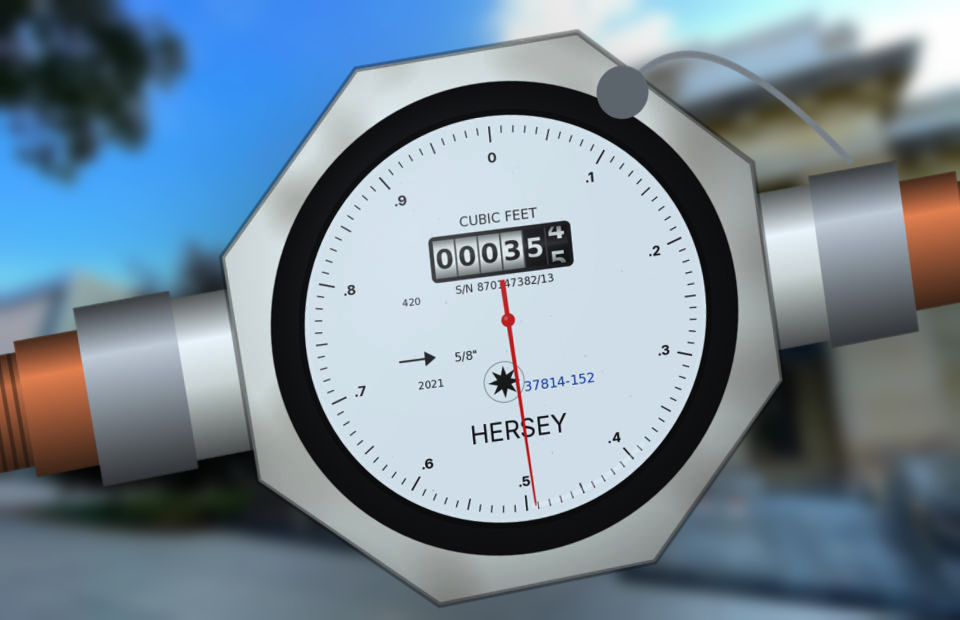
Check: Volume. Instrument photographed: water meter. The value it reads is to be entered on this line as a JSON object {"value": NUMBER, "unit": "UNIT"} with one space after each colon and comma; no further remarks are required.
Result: {"value": 354.49, "unit": "ft³"}
